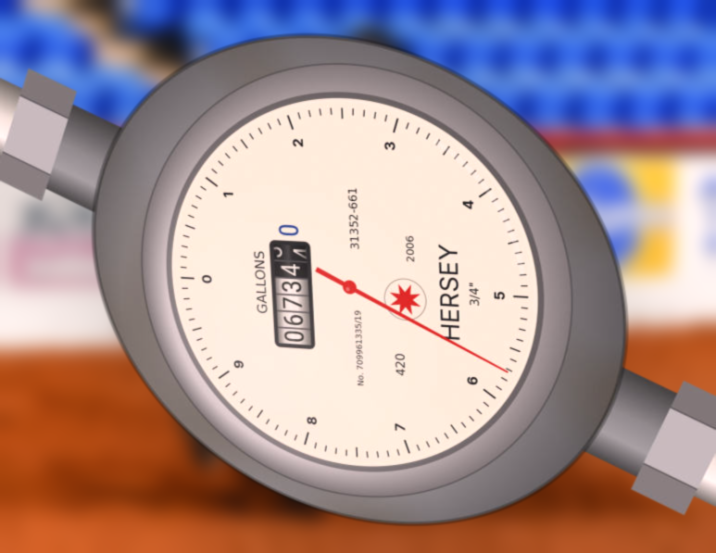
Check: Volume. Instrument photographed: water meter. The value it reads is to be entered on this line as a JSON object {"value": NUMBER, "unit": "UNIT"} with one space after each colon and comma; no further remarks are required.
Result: {"value": 673435.7, "unit": "gal"}
